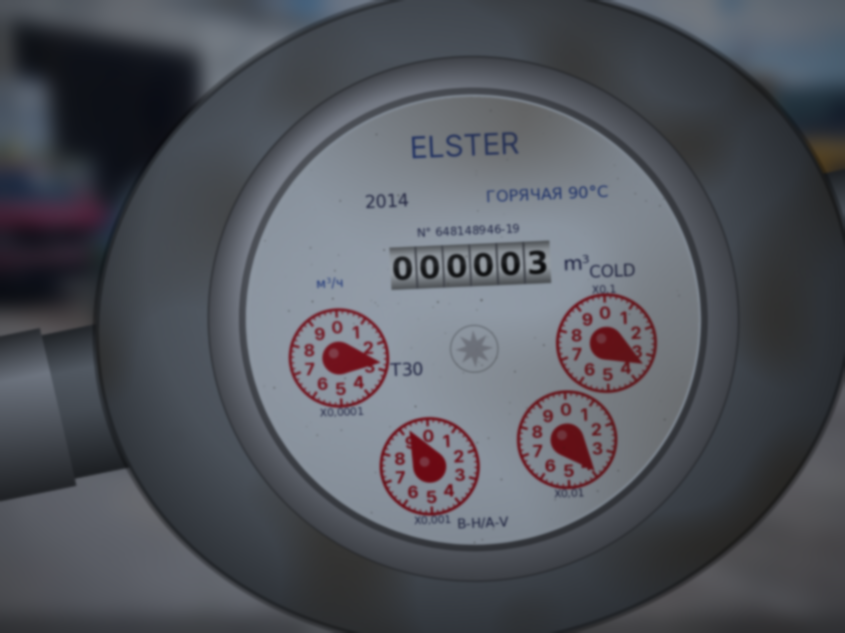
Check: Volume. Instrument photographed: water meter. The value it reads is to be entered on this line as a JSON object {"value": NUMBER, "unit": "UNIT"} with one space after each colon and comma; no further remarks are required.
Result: {"value": 3.3392, "unit": "m³"}
